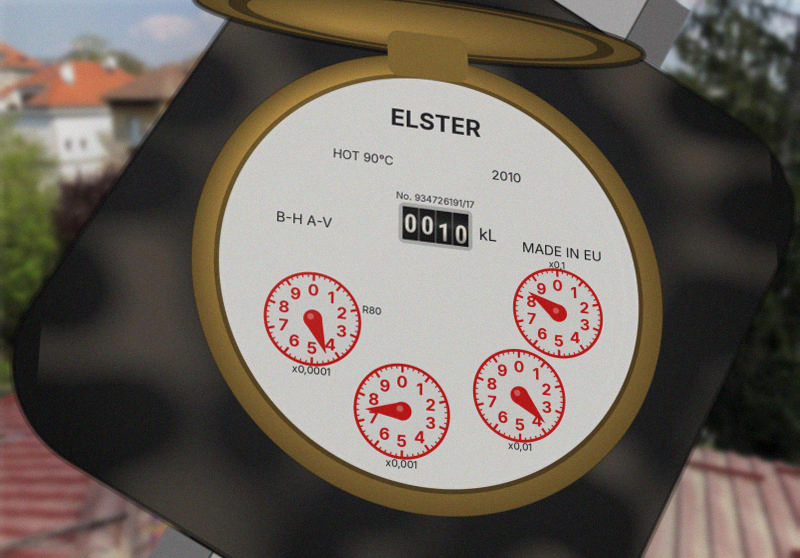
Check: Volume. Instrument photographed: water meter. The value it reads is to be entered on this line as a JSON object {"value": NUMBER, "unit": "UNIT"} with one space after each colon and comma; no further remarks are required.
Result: {"value": 9.8374, "unit": "kL"}
